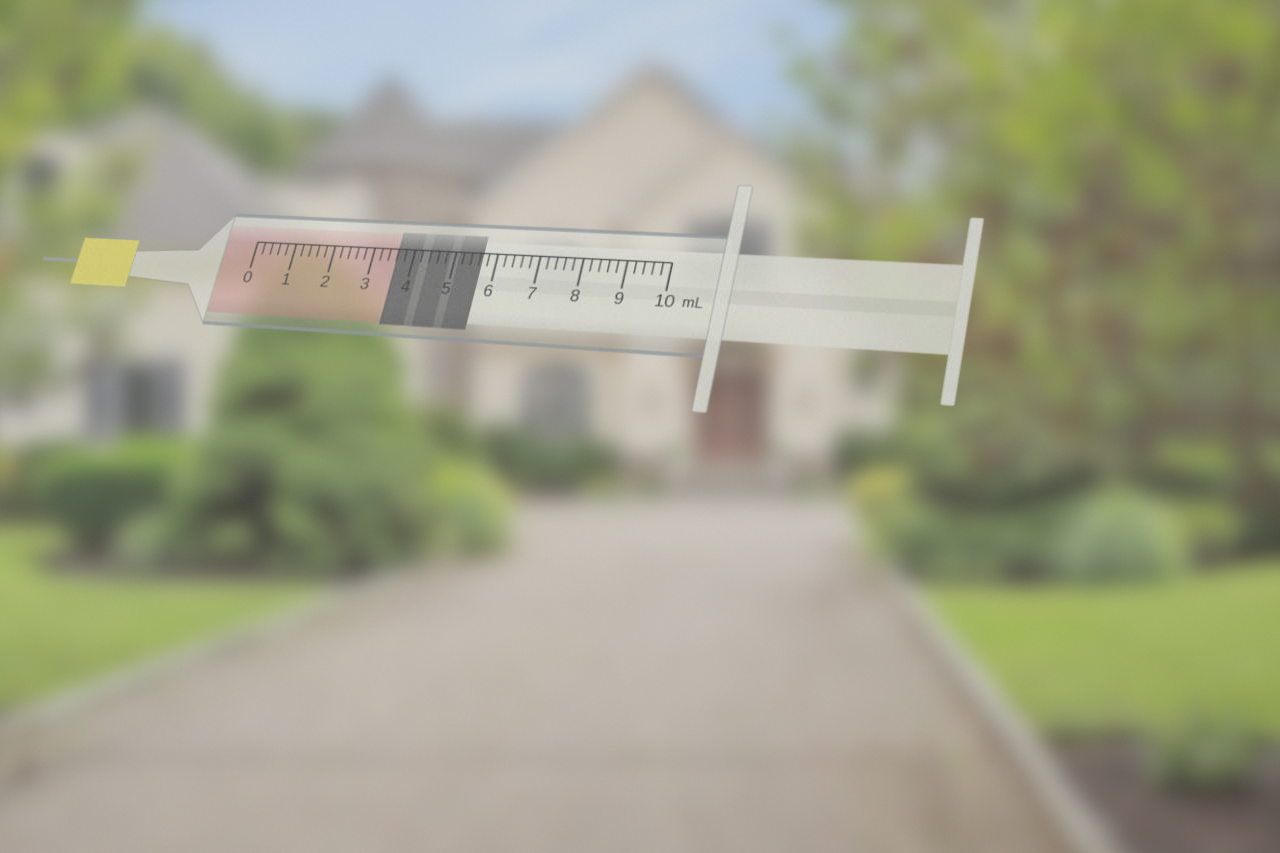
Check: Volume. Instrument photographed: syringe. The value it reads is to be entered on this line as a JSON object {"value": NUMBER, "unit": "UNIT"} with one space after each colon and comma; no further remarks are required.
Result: {"value": 3.6, "unit": "mL"}
